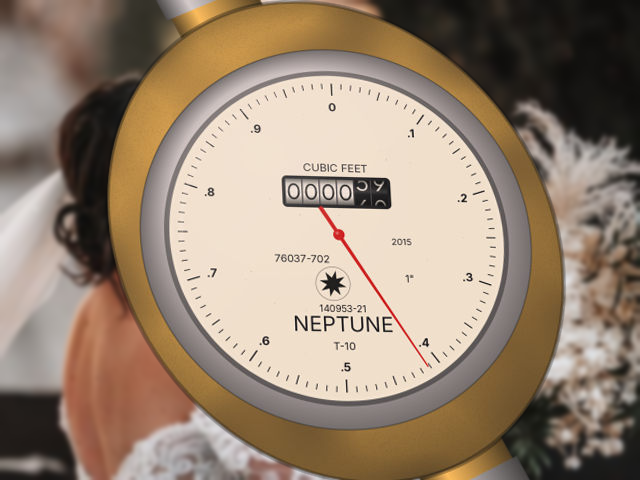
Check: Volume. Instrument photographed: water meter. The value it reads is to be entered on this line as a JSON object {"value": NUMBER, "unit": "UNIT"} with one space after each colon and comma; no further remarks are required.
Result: {"value": 59.41, "unit": "ft³"}
